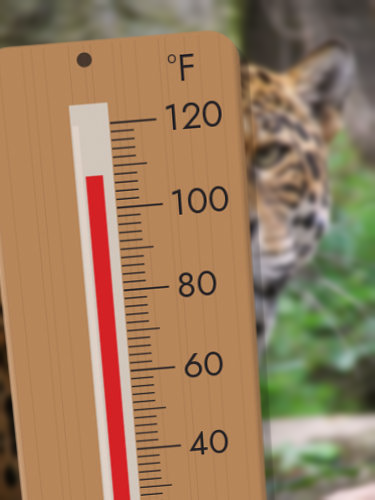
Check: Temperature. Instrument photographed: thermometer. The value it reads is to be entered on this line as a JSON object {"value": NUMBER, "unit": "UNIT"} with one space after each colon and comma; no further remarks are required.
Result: {"value": 108, "unit": "°F"}
